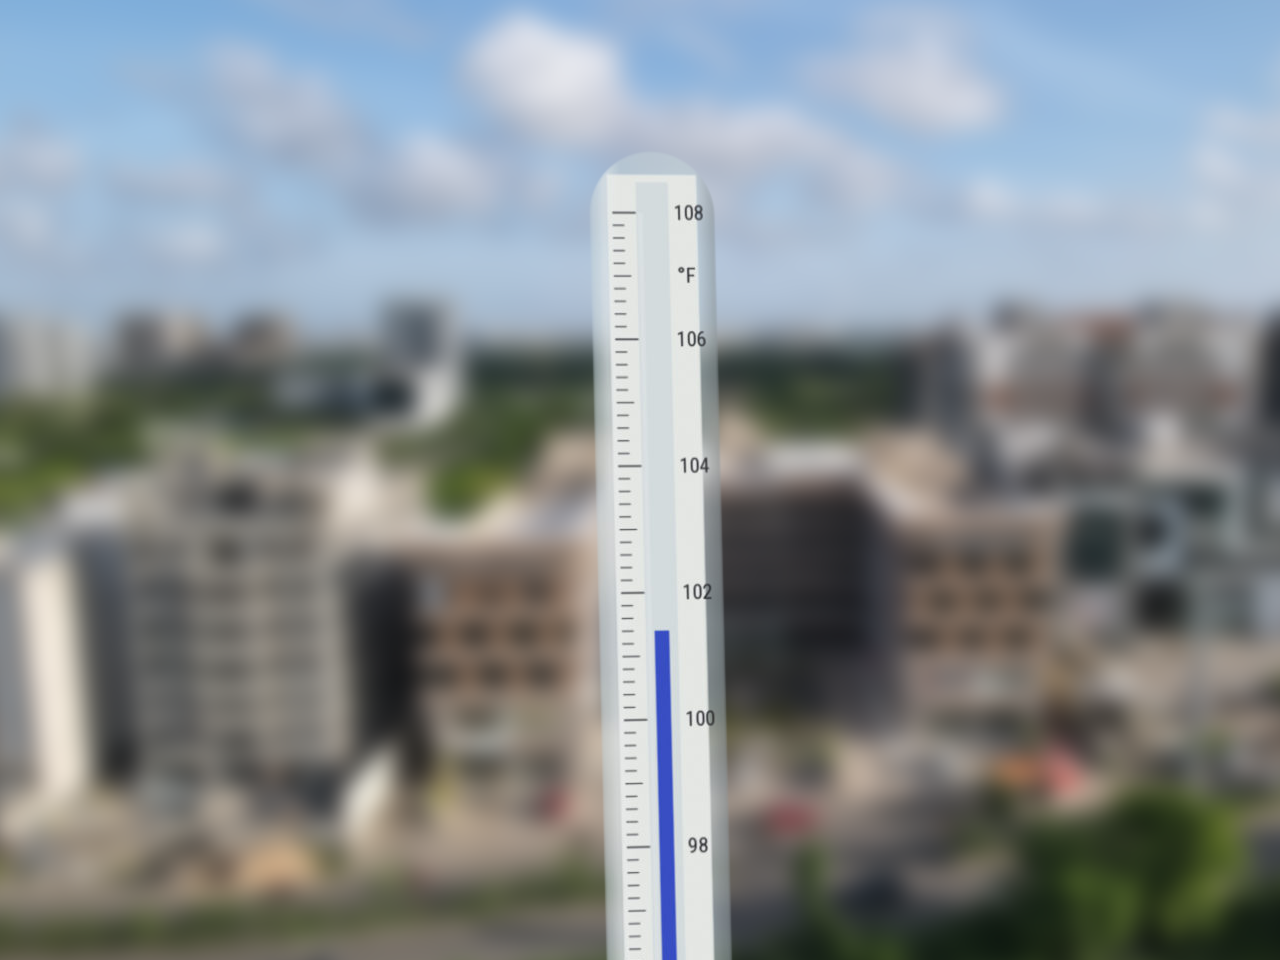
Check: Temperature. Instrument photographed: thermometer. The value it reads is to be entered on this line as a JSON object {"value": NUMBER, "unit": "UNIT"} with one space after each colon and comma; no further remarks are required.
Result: {"value": 101.4, "unit": "°F"}
